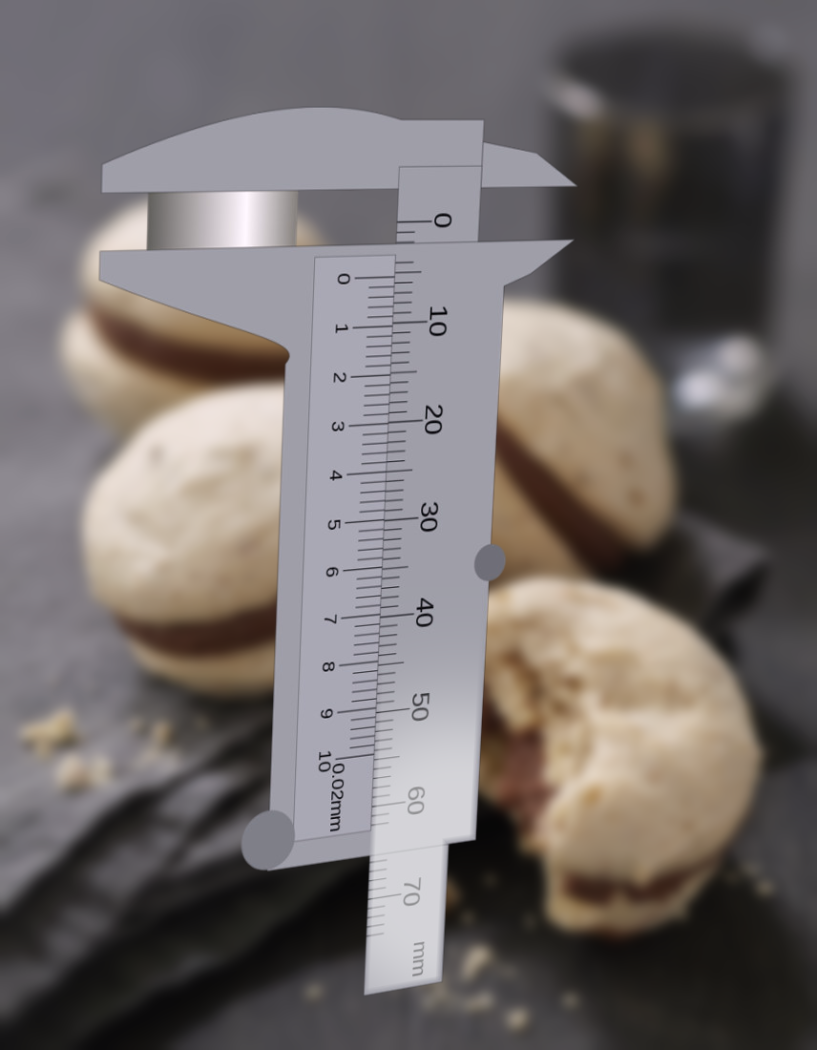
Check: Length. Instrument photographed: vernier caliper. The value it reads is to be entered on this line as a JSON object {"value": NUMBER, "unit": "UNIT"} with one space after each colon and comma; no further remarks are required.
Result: {"value": 5.4, "unit": "mm"}
